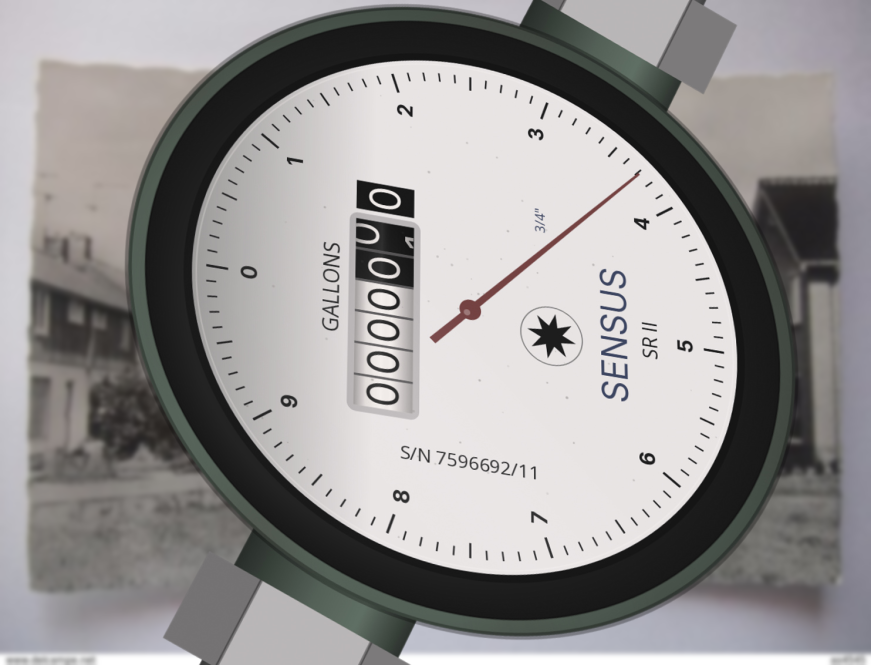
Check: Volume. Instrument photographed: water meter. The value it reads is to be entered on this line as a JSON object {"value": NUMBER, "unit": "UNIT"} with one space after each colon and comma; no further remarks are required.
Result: {"value": 3.7, "unit": "gal"}
